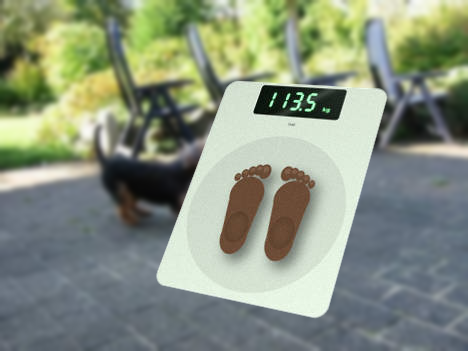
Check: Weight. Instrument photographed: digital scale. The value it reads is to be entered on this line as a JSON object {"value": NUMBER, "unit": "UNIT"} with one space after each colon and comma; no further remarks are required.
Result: {"value": 113.5, "unit": "kg"}
